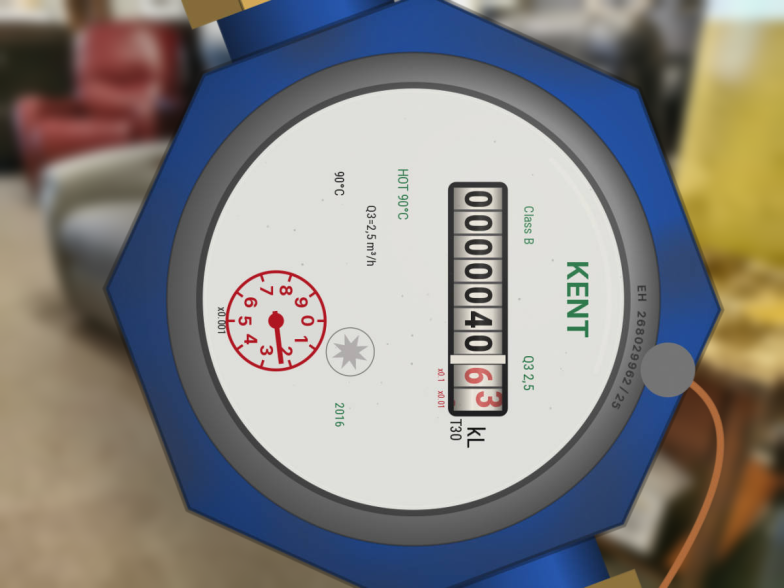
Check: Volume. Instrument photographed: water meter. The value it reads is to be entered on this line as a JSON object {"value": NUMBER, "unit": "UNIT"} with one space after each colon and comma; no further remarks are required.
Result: {"value": 40.632, "unit": "kL"}
